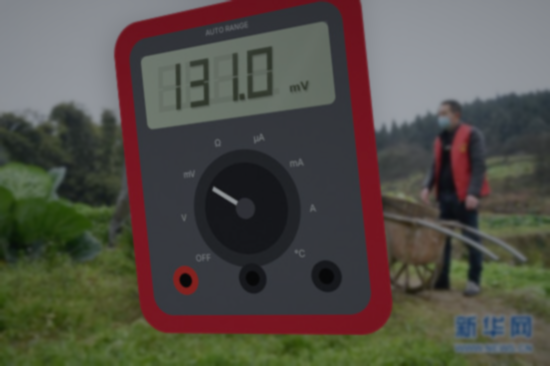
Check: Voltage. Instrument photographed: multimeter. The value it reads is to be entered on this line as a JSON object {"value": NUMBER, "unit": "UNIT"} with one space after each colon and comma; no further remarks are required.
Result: {"value": 131.0, "unit": "mV"}
